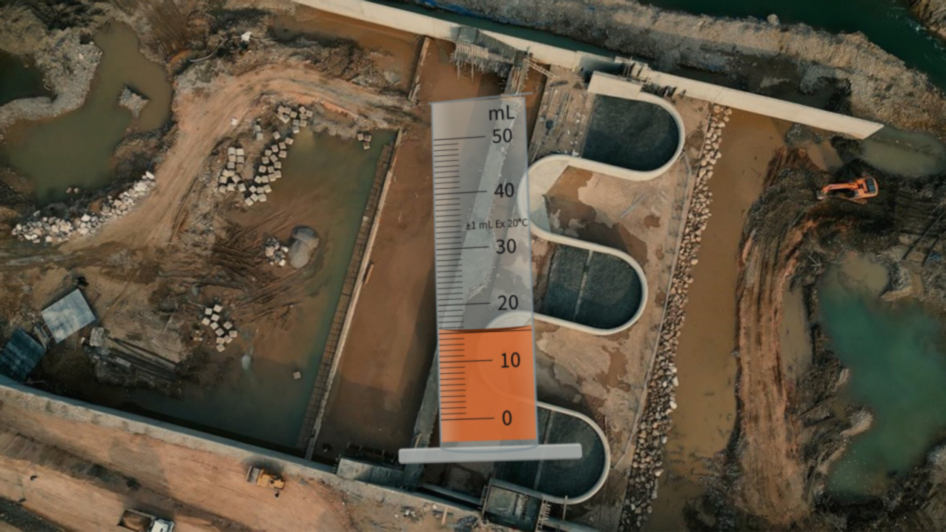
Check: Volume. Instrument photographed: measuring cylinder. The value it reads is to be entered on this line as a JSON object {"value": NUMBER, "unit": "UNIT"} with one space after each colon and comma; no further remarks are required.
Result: {"value": 15, "unit": "mL"}
